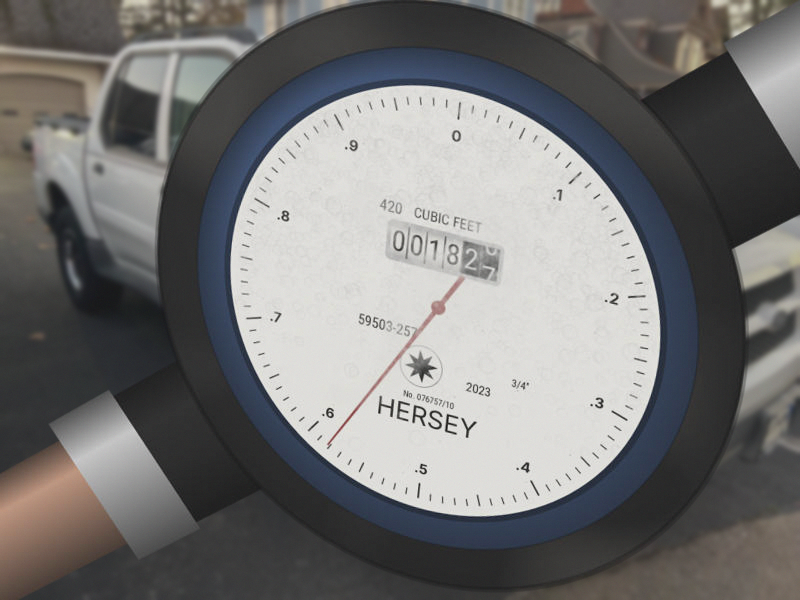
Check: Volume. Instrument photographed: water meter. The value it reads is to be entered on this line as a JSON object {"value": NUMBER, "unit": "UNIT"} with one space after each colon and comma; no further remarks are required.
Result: {"value": 1826.58, "unit": "ft³"}
